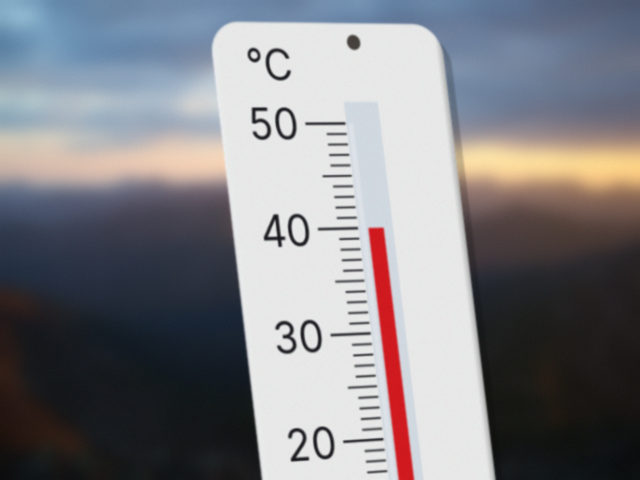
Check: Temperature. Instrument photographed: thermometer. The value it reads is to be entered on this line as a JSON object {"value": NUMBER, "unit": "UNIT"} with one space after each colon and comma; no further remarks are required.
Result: {"value": 40, "unit": "°C"}
